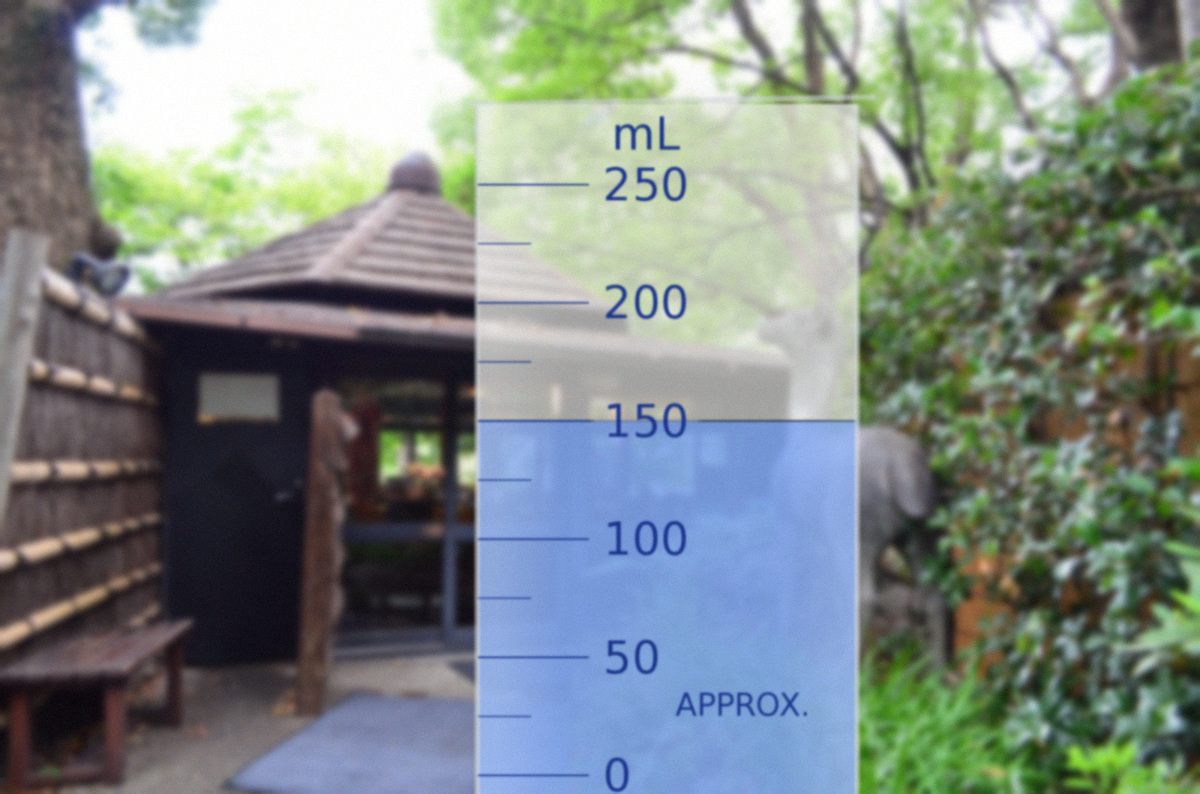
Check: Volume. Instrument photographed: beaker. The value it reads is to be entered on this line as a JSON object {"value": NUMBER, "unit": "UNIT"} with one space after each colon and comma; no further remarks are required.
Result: {"value": 150, "unit": "mL"}
